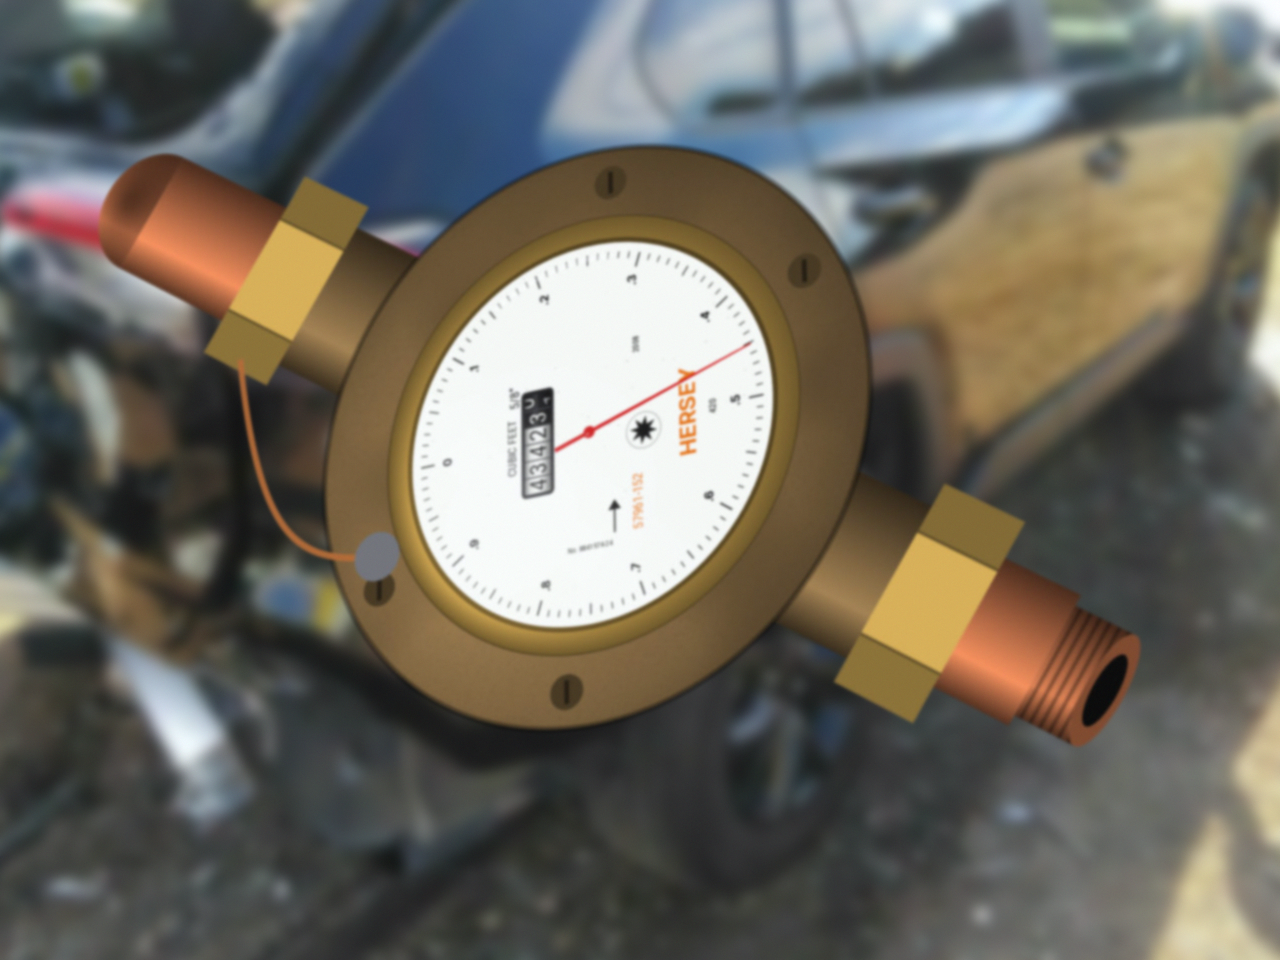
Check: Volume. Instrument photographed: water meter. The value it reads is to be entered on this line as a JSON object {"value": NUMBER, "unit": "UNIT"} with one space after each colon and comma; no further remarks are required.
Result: {"value": 434230.45, "unit": "ft³"}
